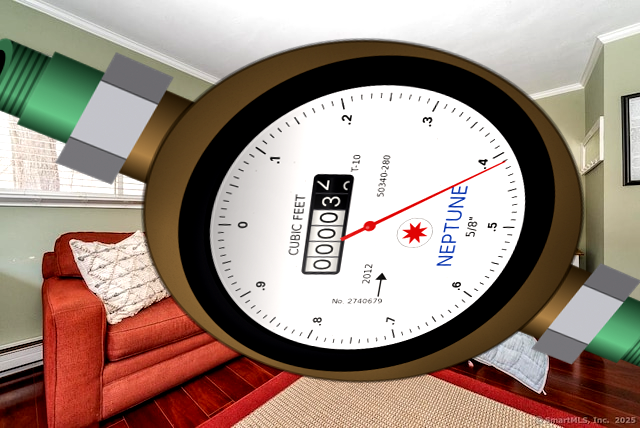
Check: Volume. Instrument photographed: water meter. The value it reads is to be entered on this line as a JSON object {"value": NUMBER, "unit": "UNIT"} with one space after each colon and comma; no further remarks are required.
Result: {"value": 32.41, "unit": "ft³"}
